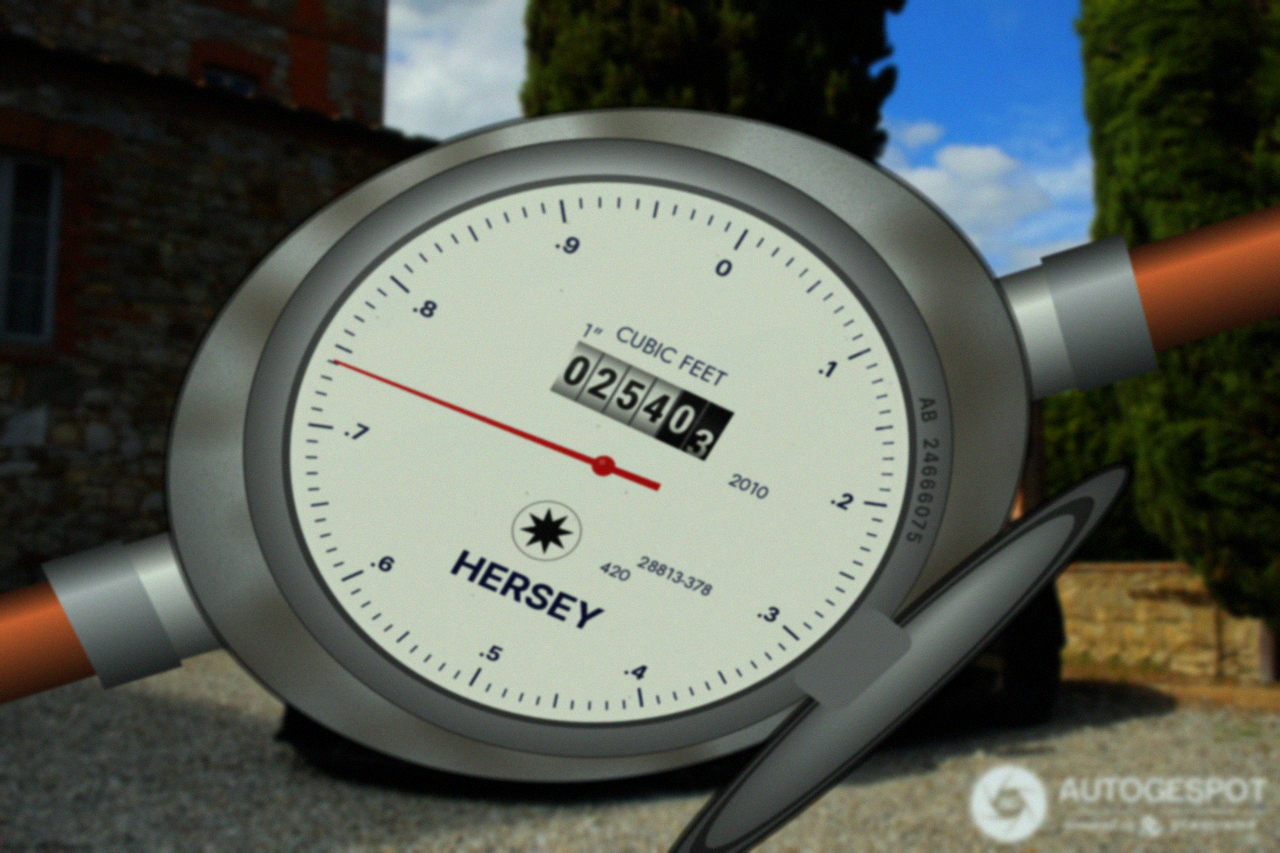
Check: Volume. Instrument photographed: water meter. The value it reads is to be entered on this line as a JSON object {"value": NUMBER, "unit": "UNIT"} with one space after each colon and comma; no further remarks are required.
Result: {"value": 25402.74, "unit": "ft³"}
